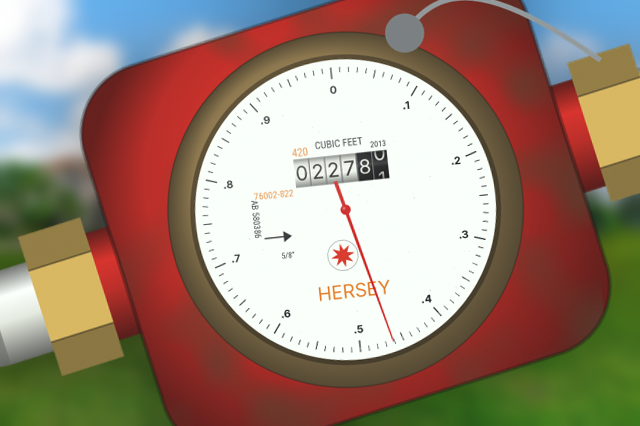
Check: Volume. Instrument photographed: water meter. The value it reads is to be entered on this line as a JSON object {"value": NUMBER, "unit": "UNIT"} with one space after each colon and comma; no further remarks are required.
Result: {"value": 22780.46, "unit": "ft³"}
